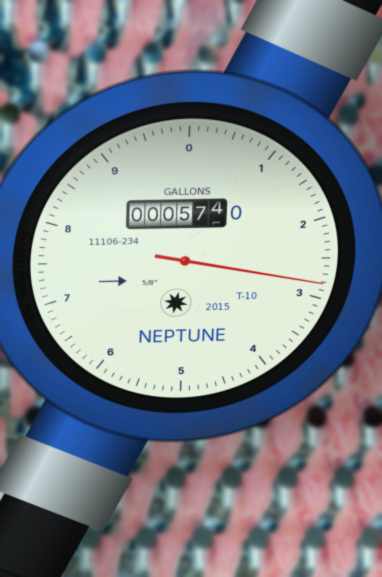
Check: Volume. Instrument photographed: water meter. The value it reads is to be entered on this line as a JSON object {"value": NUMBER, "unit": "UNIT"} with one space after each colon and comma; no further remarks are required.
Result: {"value": 5742.8, "unit": "gal"}
